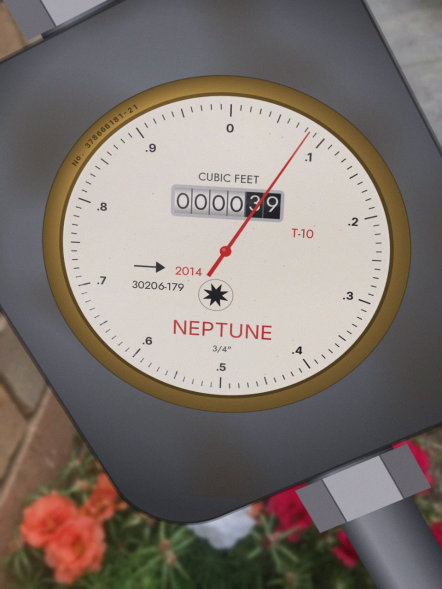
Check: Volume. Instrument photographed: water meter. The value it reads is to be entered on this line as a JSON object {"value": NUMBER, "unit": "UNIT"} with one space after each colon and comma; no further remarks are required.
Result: {"value": 39.08, "unit": "ft³"}
